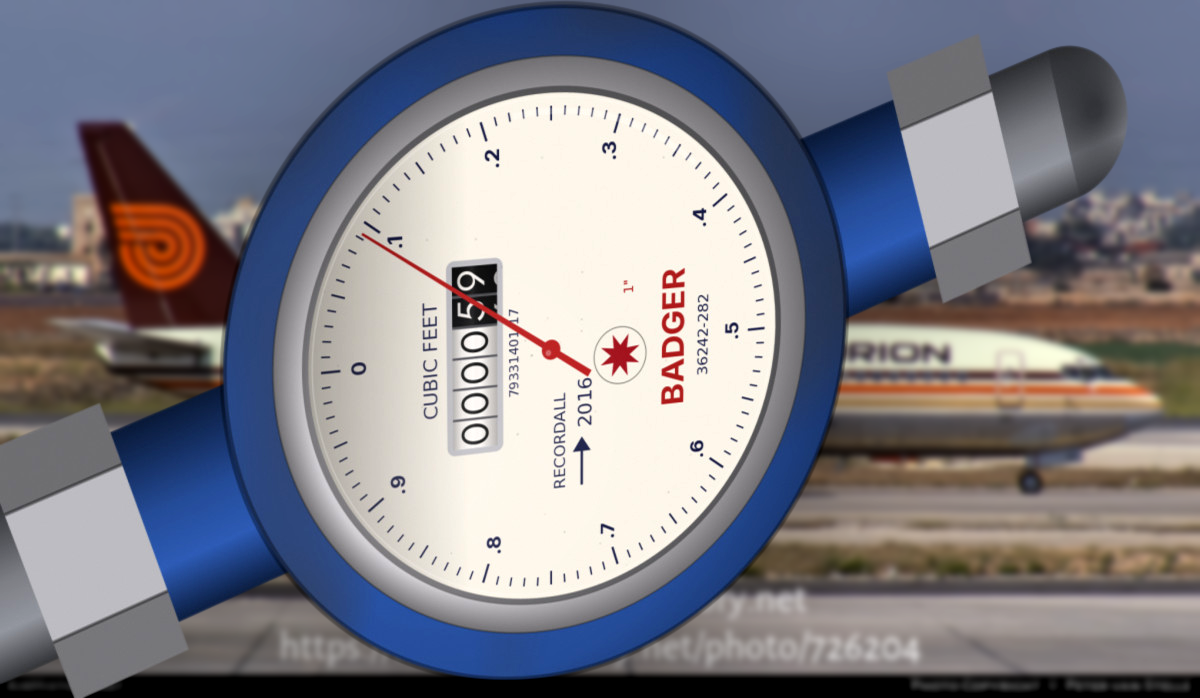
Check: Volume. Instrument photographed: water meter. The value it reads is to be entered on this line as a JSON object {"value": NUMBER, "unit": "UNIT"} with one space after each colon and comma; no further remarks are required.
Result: {"value": 59.09, "unit": "ft³"}
